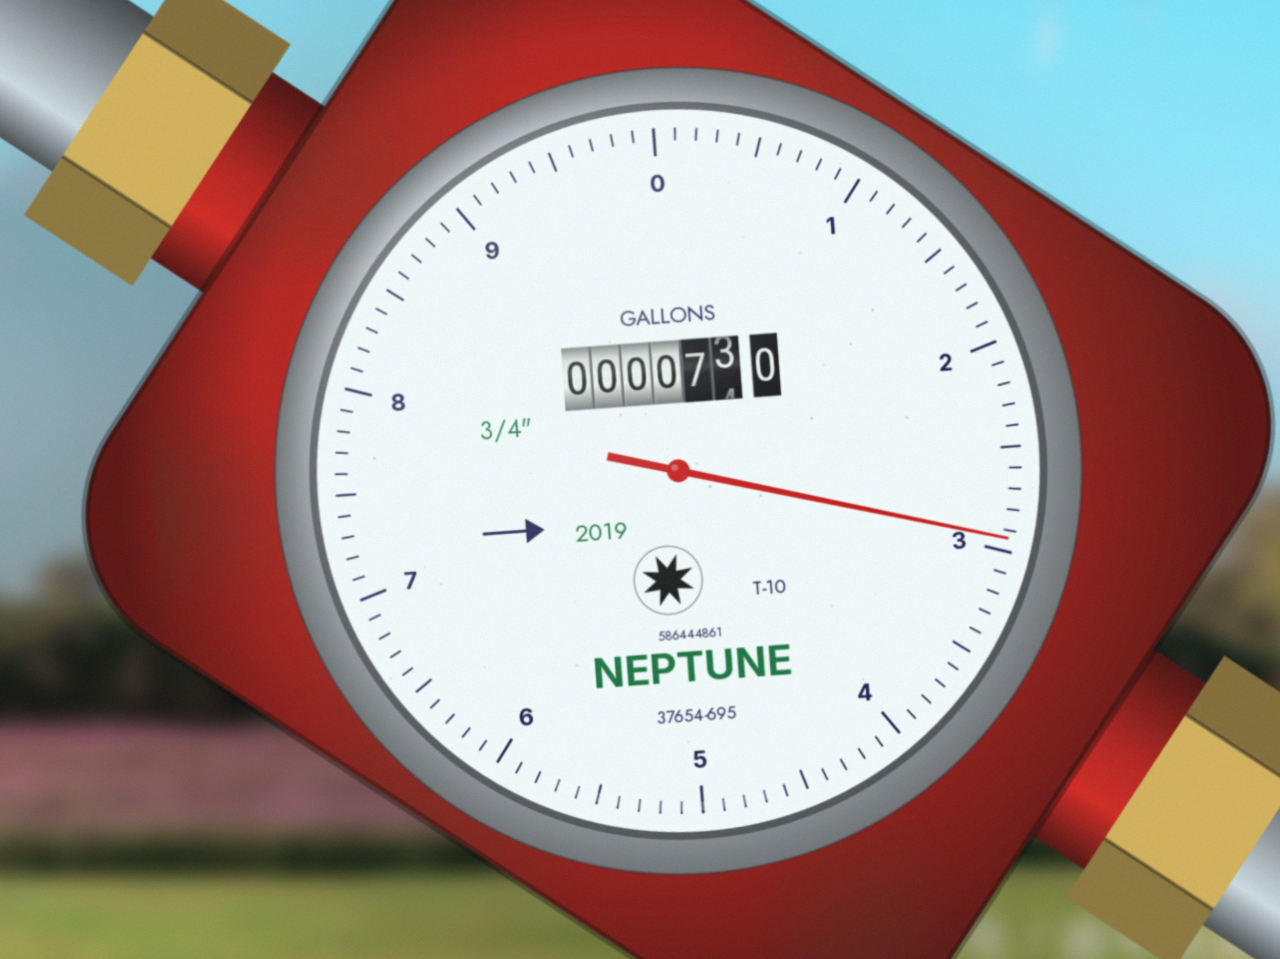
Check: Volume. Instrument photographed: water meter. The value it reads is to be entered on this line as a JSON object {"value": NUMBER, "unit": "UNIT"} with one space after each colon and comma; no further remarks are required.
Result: {"value": 732.9, "unit": "gal"}
